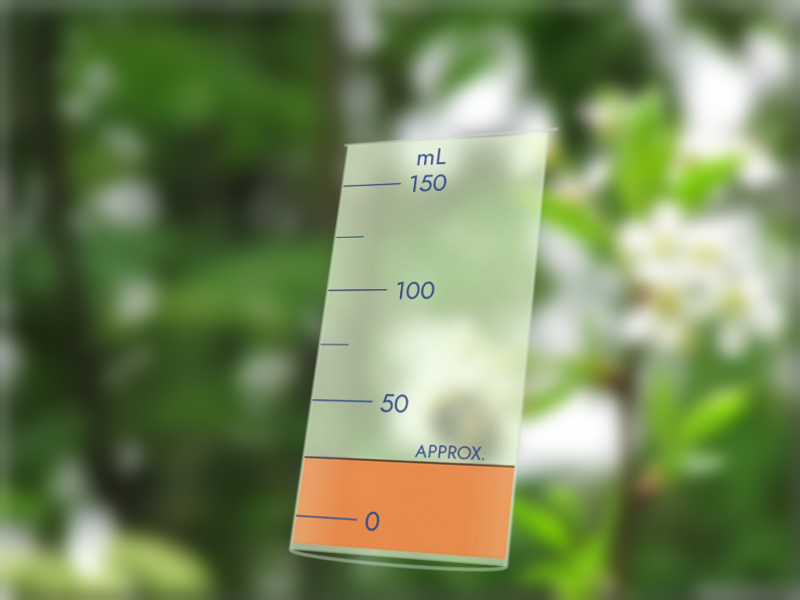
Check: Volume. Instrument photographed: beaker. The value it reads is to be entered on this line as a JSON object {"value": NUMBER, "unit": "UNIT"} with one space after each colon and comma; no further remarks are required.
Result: {"value": 25, "unit": "mL"}
